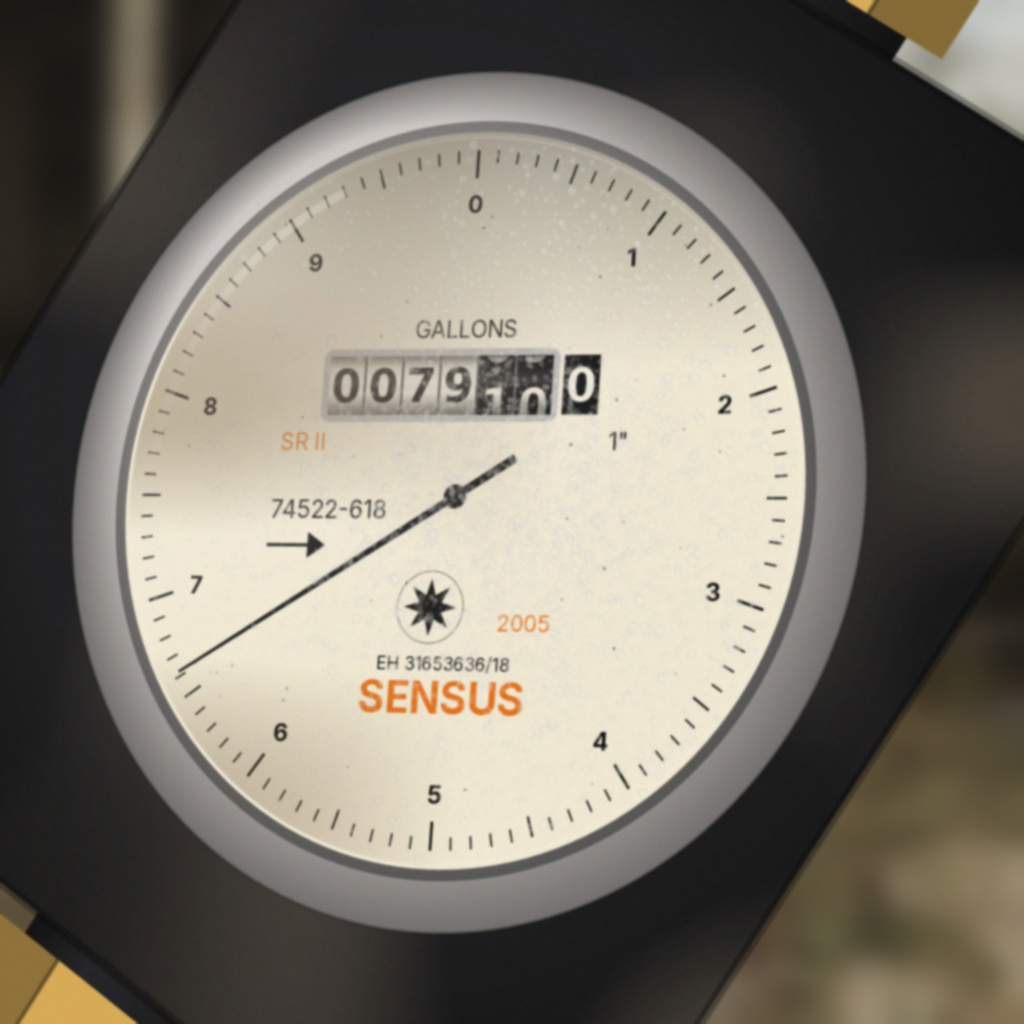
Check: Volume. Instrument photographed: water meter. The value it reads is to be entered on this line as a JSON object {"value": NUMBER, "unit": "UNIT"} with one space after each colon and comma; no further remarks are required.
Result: {"value": 79096.6, "unit": "gal"}
